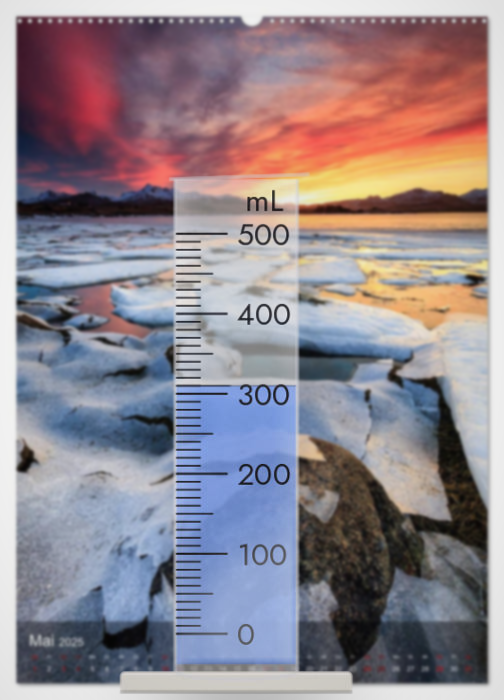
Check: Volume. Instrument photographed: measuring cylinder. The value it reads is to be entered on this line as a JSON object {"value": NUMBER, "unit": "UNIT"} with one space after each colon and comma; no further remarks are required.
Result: {"value": 310, "unit": "mL"}
